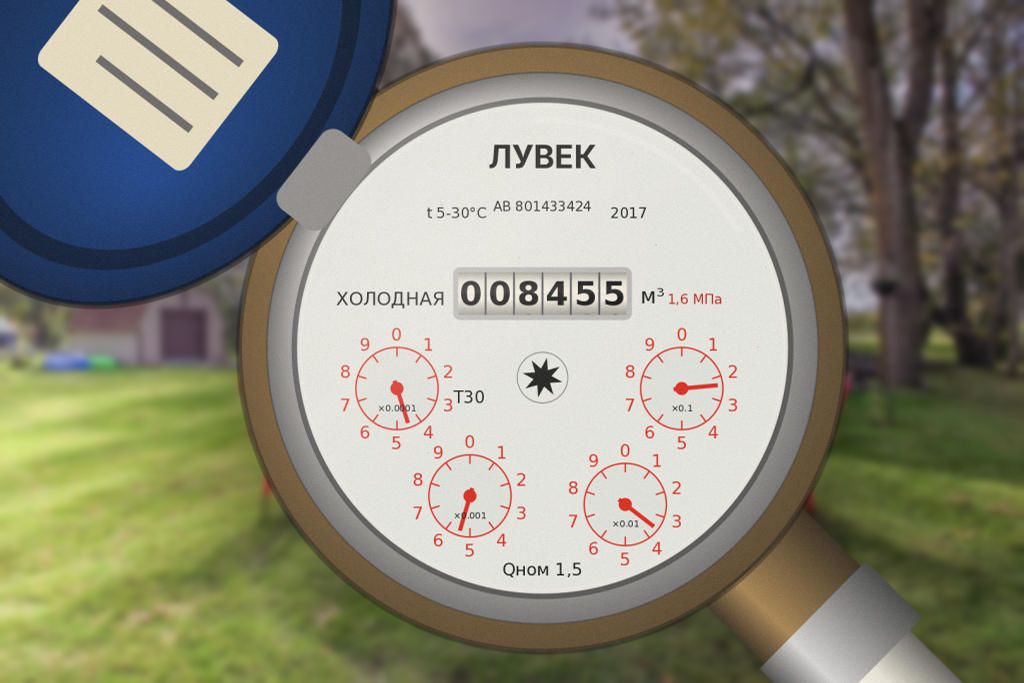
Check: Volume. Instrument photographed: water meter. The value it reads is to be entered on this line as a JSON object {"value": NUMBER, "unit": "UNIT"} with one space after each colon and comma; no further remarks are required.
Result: {"value": 8455.2354, "unit": "m³"}
